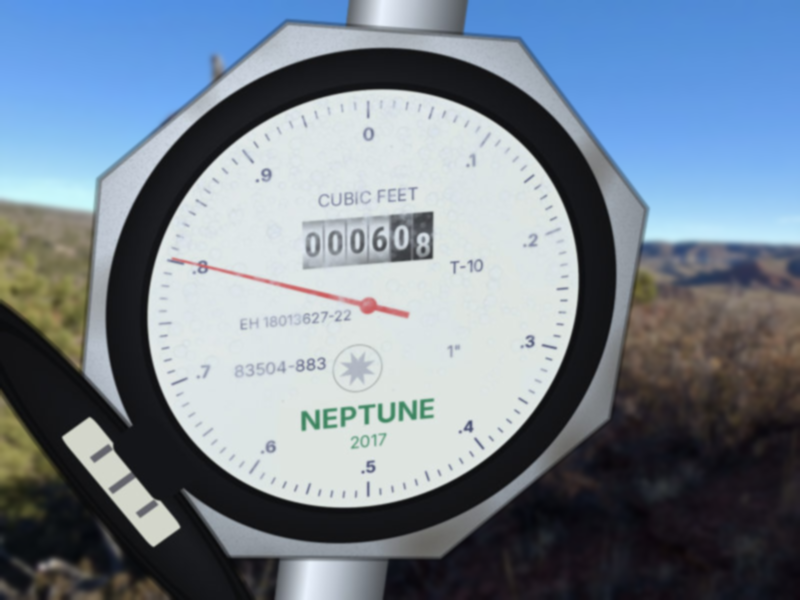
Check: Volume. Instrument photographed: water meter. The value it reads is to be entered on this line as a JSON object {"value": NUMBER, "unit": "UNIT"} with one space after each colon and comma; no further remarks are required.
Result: {"value": 607.80, "unit": "ft³"}
